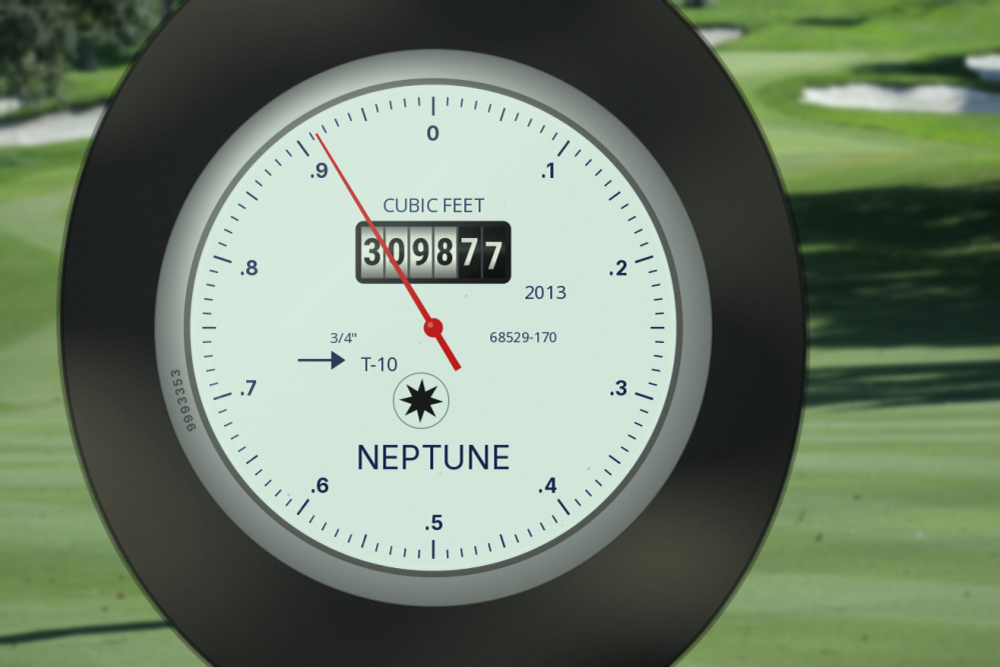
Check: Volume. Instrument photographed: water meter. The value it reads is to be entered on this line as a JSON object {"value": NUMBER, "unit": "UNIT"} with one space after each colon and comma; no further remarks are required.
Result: {"value": 309876.91, "unit": "ft³"}
